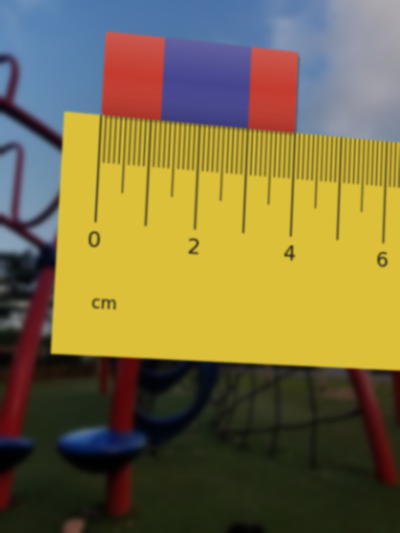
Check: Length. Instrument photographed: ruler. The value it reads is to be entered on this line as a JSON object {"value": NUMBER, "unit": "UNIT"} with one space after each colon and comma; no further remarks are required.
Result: {"value": 4, "unit": "cm"}
